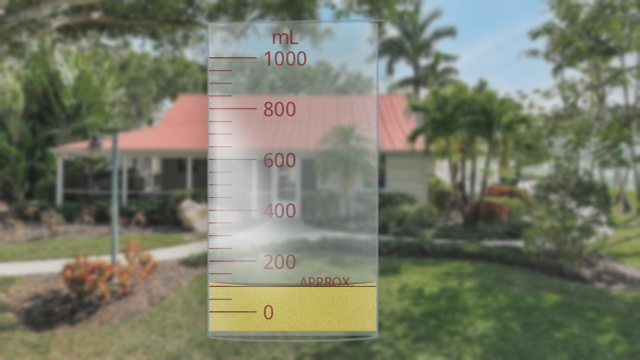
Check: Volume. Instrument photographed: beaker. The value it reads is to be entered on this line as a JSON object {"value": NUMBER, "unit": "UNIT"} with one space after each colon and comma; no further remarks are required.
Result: {"value": 100, "unit": "mL"}
